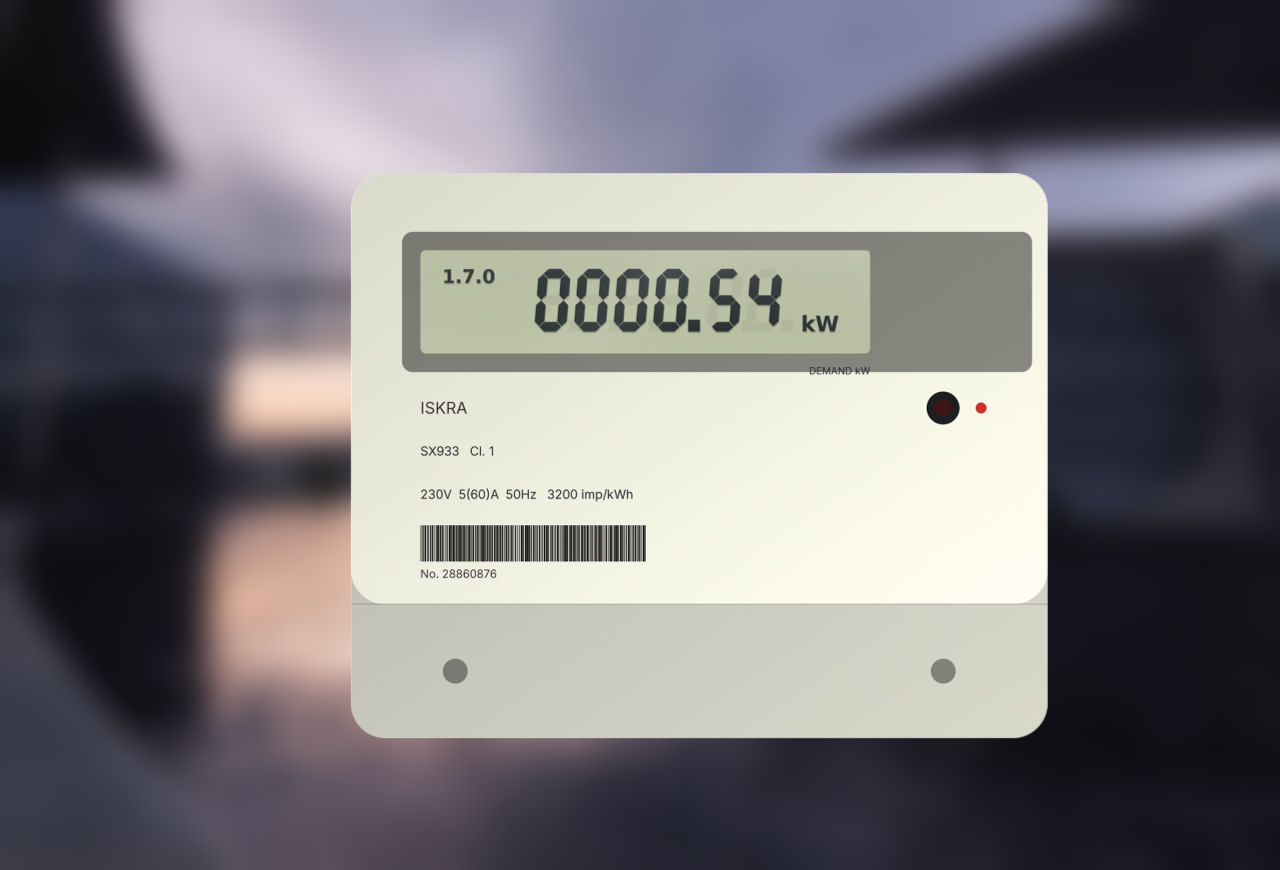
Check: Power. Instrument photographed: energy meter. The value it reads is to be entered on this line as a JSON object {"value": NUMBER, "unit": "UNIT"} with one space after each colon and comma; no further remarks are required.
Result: {"value": 0.54, "unit": "kW"}
